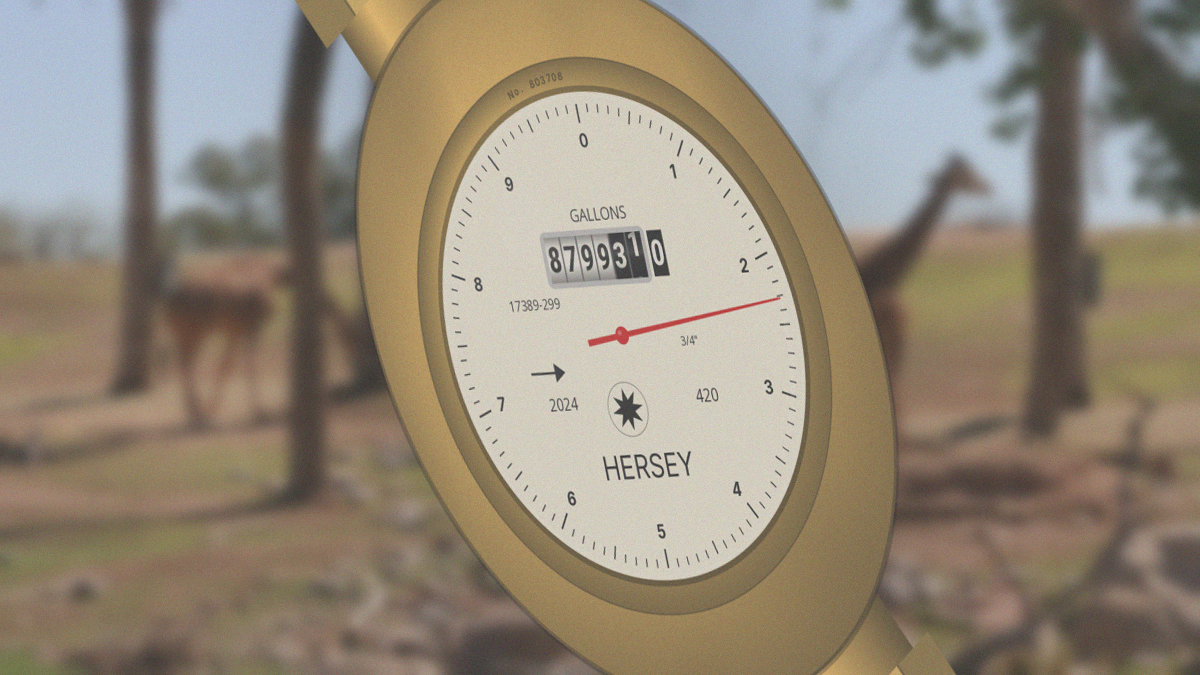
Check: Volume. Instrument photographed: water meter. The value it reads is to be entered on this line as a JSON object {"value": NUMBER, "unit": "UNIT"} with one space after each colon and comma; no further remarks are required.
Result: {"value": 8799312.3, "unit": "gal"}
